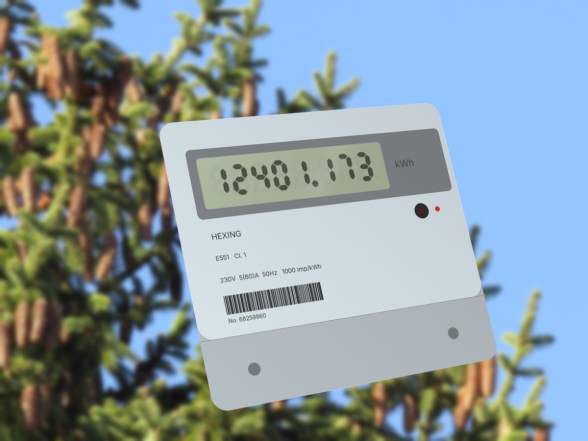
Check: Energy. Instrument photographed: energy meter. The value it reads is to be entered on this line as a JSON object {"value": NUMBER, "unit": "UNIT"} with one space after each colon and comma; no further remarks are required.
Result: {"value": 12401.173, "unit": "kWh"}
